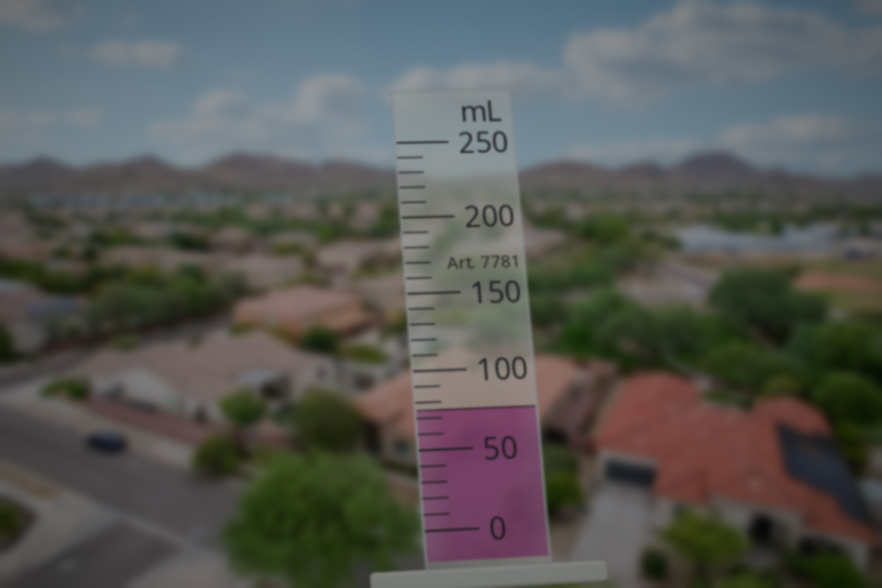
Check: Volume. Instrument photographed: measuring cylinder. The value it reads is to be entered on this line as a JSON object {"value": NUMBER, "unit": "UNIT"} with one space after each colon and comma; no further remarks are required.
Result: {"value": 75, "unit": "mL"}
